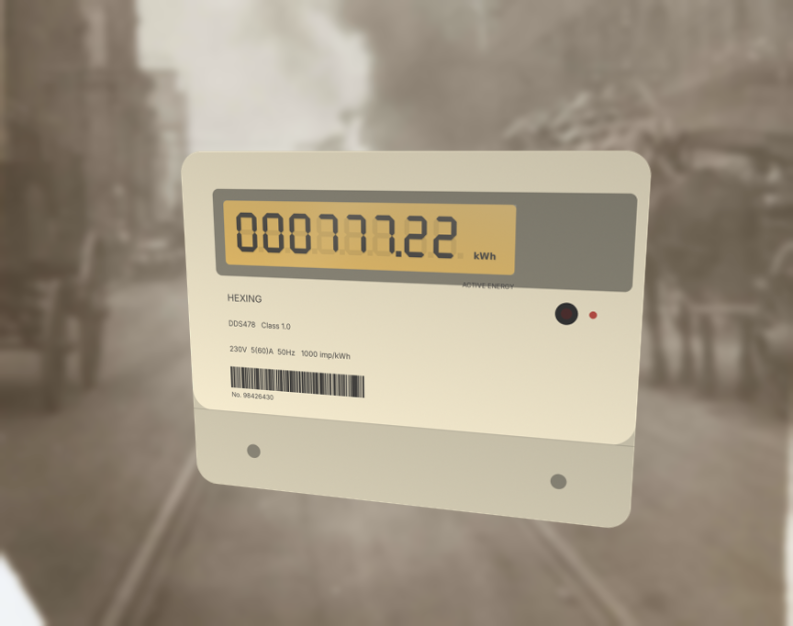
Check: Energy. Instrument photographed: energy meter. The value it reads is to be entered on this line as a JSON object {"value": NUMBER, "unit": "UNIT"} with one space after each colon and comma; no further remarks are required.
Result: {"value": 777.22, "unit": "kWh"}
